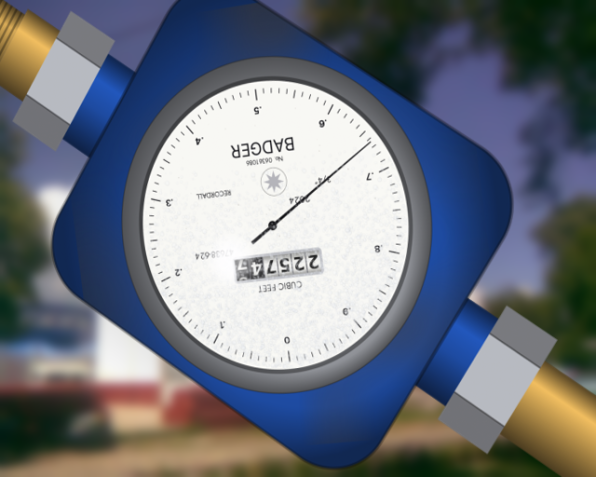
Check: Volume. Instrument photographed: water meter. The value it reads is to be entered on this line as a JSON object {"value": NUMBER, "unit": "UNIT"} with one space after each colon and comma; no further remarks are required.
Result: {"value": 225746.66, "unit": "ft³"}
